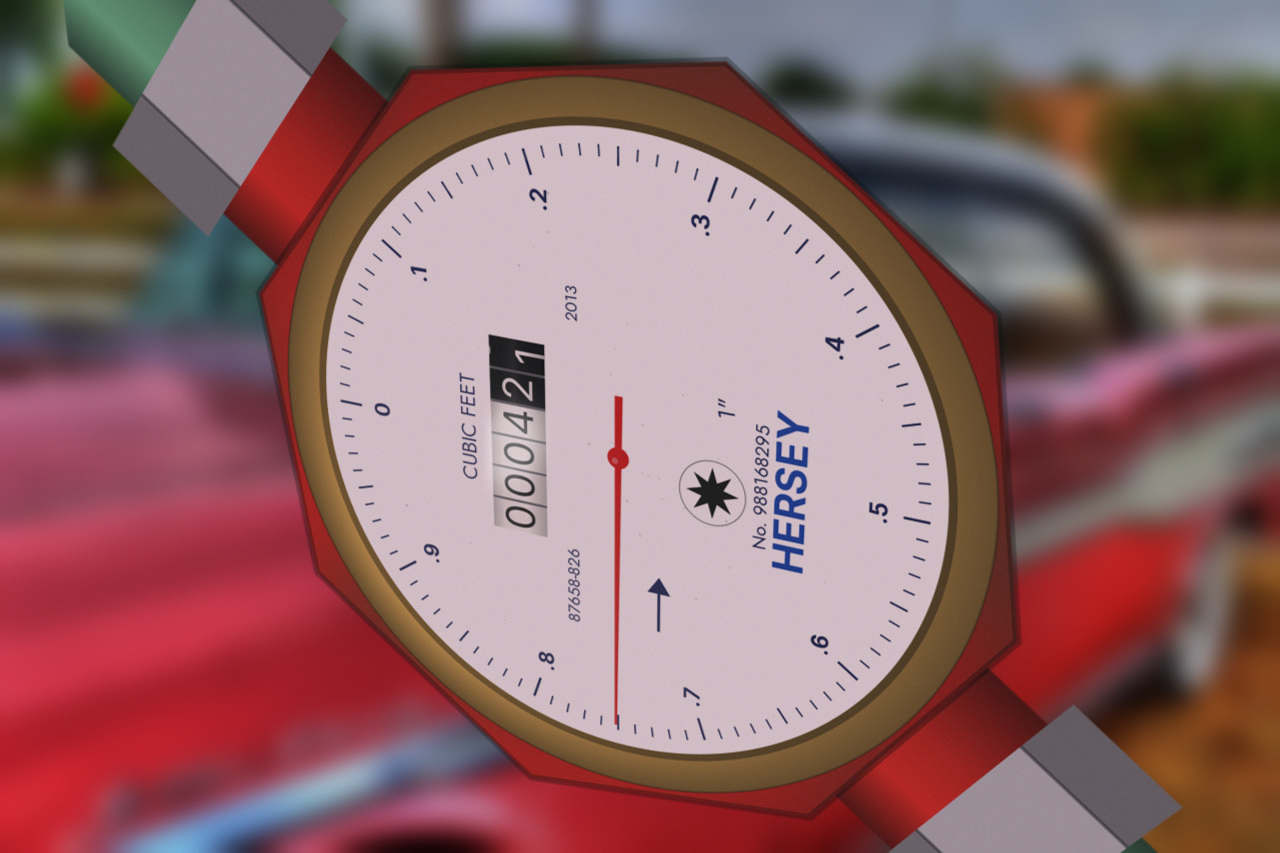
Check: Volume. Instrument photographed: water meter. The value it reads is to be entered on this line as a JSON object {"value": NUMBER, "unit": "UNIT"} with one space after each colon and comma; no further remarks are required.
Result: {"value": 420.75, "unit": "ft³"}
